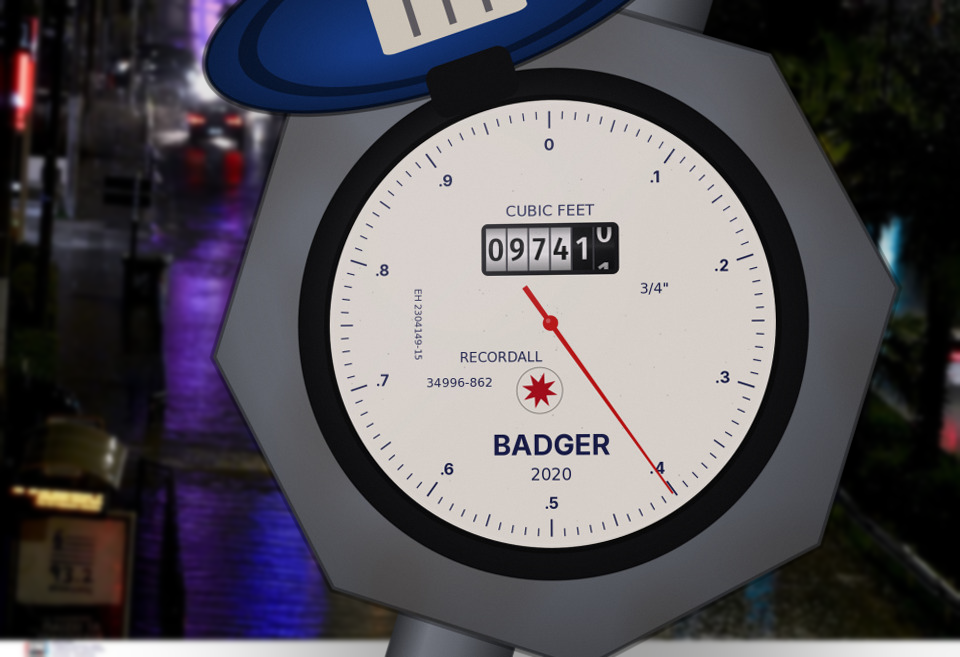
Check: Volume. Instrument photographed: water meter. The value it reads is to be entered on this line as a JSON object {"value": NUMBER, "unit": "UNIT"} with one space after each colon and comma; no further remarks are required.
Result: {"value": 97410.40, "unit": "ft³"}
